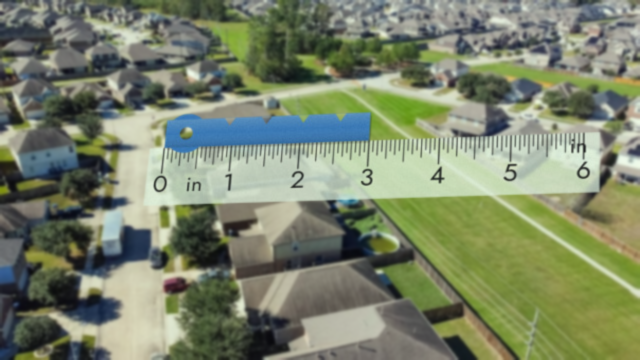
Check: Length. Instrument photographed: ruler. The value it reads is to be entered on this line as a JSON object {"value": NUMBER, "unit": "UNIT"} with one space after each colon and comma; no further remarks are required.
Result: {"value": 3, "unit": "in"}
